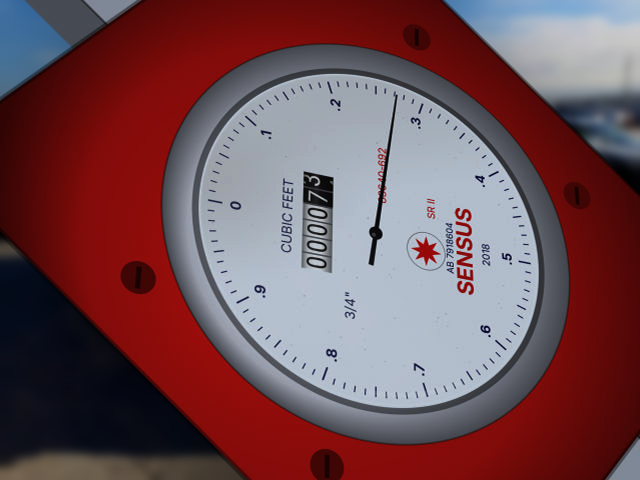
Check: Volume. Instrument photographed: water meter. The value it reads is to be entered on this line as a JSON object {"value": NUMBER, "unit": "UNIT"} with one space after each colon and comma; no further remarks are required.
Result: {"value": 73.27, "unit": "ft³"}
